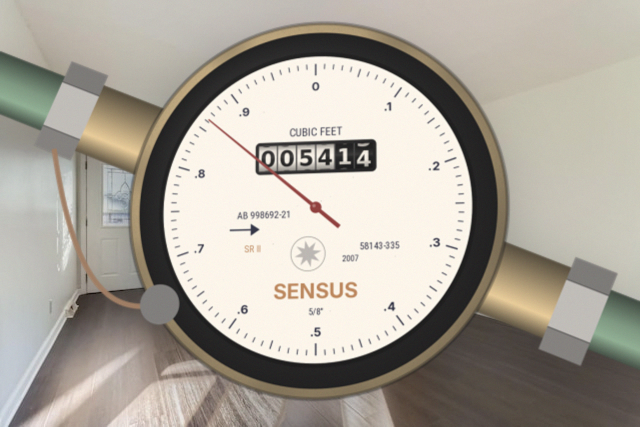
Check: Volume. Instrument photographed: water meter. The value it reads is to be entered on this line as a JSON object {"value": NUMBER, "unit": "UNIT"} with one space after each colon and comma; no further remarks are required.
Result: {"value": 5413.86, "unit": "ft³"}
